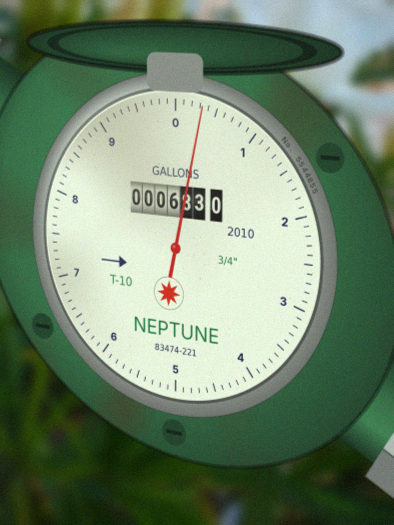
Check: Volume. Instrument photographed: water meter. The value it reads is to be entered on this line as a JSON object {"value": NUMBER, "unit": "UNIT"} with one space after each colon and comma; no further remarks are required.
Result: {"value": 6830.3, "unit": "gal"}
